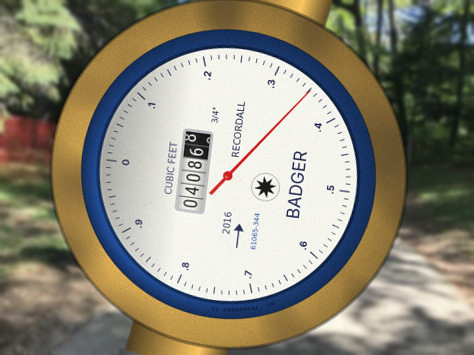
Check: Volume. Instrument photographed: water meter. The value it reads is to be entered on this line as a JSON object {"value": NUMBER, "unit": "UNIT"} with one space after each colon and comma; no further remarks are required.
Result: {"value": 40868.35, "unit": "ft³"}
